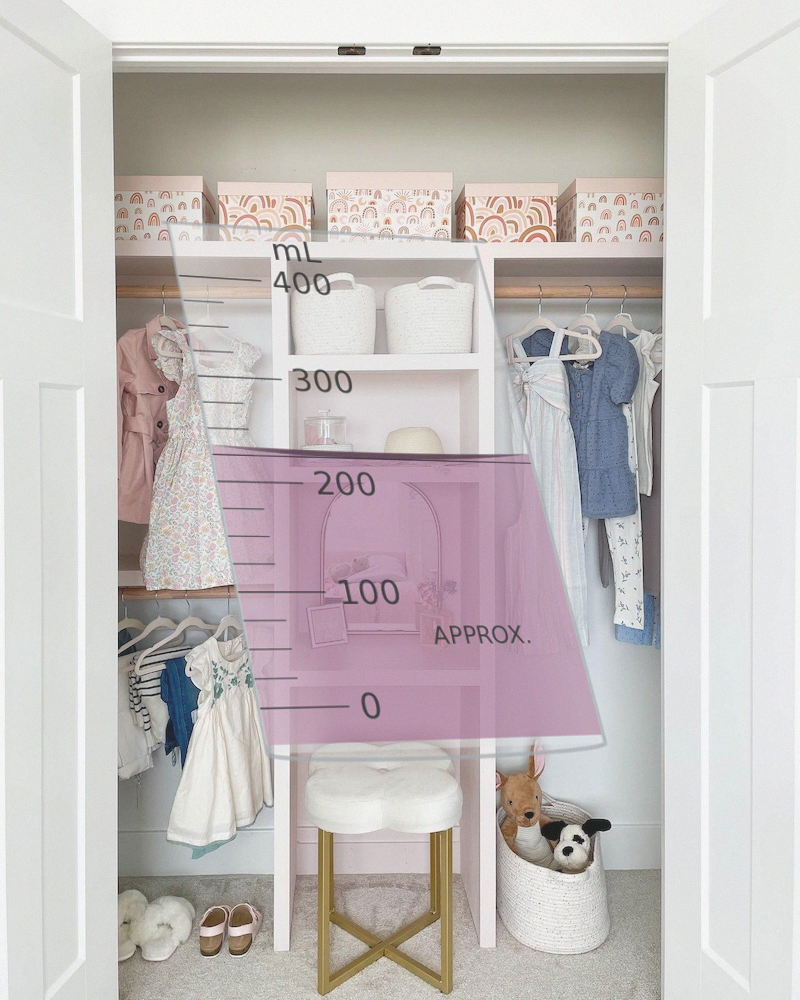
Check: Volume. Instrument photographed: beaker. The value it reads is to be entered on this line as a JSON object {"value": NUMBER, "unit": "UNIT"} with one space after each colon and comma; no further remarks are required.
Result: {"value": 225, "unit": "mL"}
